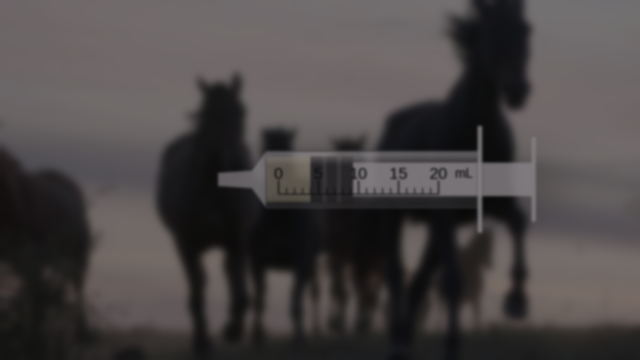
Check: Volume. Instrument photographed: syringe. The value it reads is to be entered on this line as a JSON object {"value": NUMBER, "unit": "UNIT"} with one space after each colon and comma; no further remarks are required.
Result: {"value": 4, "unit": "mL"}
